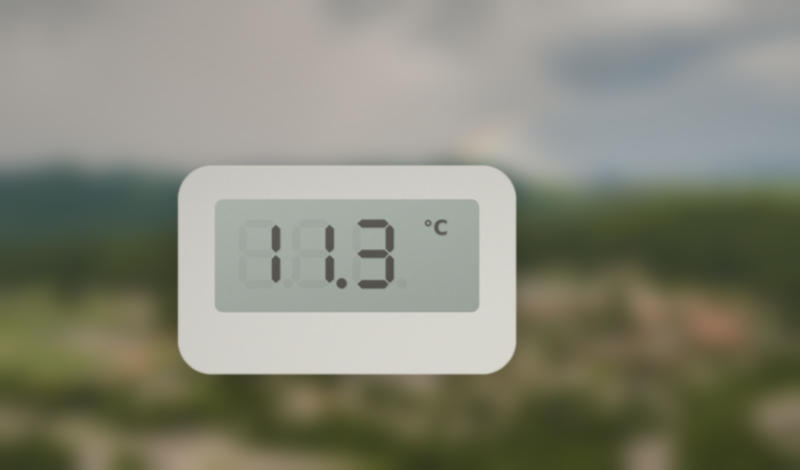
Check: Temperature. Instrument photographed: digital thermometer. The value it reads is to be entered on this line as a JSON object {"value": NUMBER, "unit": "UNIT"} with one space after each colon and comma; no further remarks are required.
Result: {"value": 11.3, "unit": "°C"}
